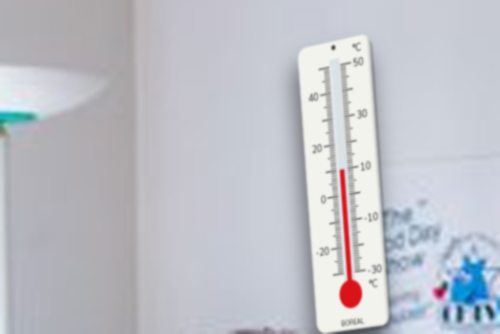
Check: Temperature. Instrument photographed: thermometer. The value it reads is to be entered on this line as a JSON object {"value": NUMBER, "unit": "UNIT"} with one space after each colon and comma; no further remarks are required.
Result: {"value": 10, "unit": "°C"}
